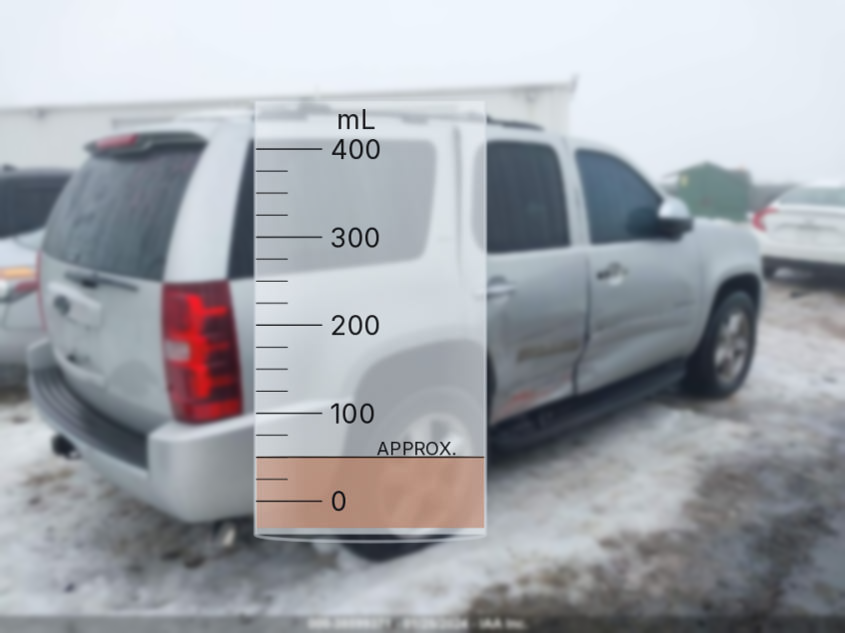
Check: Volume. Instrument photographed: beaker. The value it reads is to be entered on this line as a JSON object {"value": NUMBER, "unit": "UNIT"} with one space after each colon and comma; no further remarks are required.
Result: {"value": 50, "unit": "mL"}
